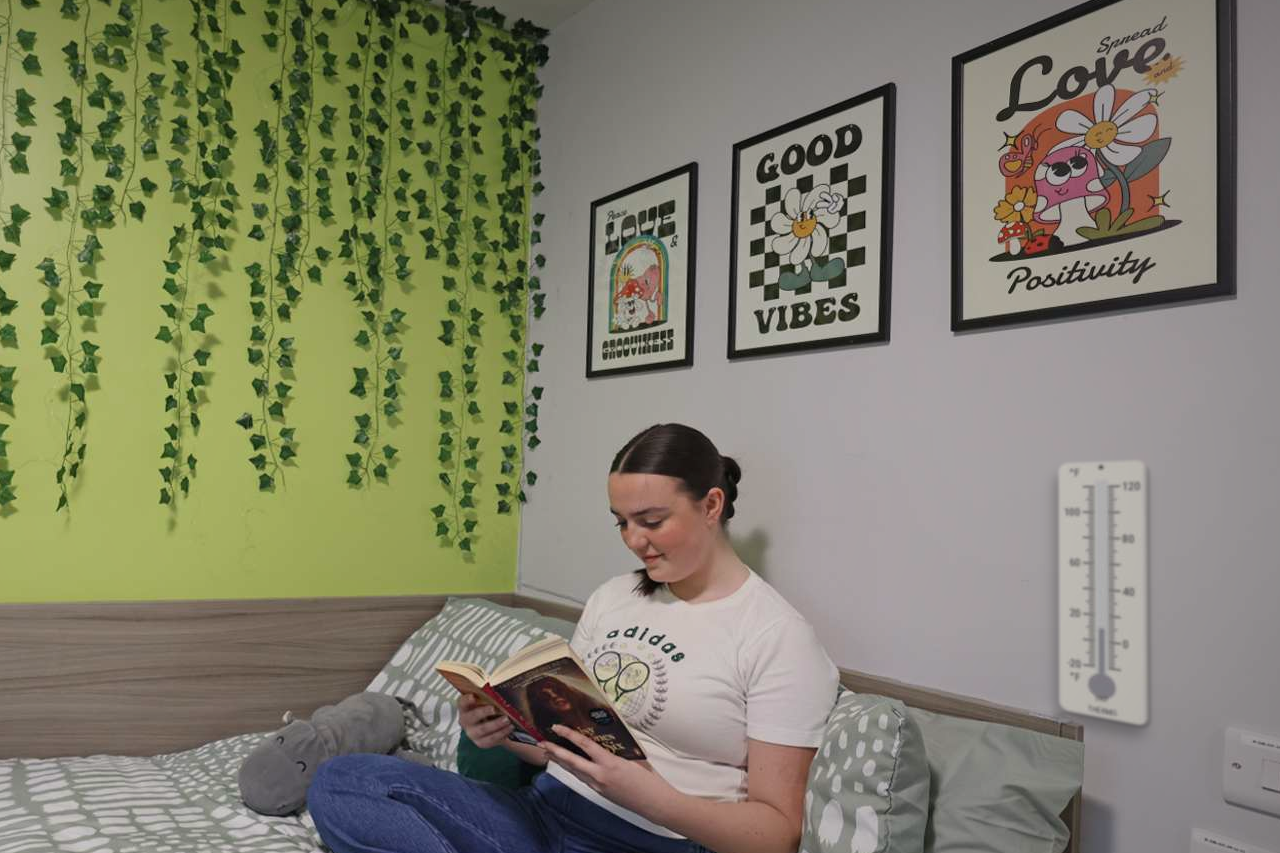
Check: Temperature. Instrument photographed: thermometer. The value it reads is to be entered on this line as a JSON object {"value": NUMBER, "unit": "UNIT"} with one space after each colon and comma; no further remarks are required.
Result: {"value": 10, "unit": "°F"}
